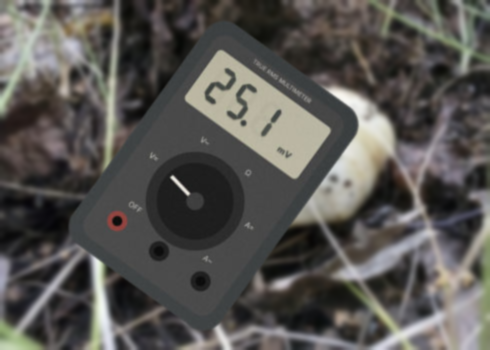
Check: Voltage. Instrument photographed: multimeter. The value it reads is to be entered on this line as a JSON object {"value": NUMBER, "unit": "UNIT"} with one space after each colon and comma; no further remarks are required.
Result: {"value": 25.1, "unit": "mV"}
